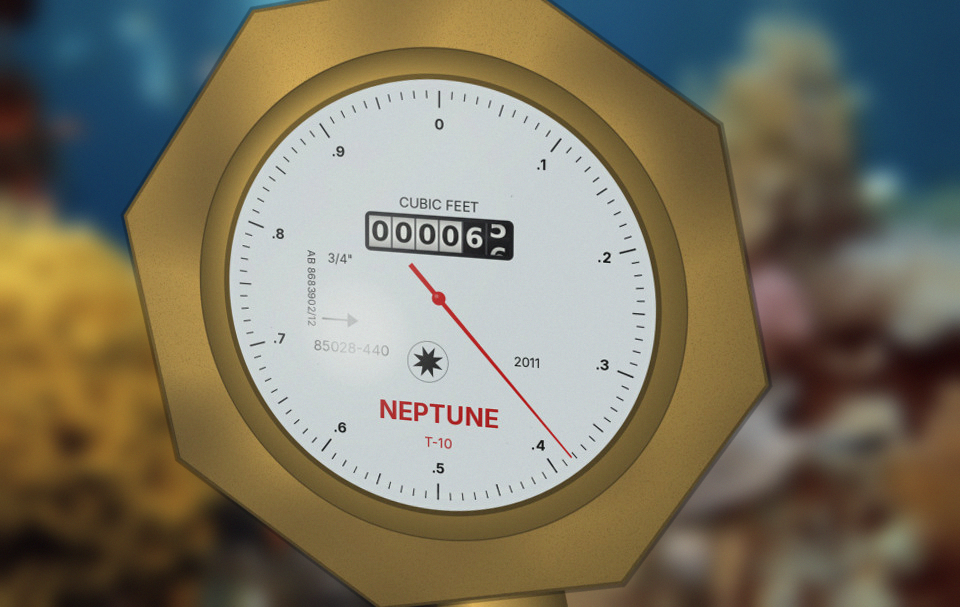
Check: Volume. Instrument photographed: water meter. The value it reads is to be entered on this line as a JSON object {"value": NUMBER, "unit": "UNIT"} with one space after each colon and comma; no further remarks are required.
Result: {"value": 65.38, "unit": "ft³"}
